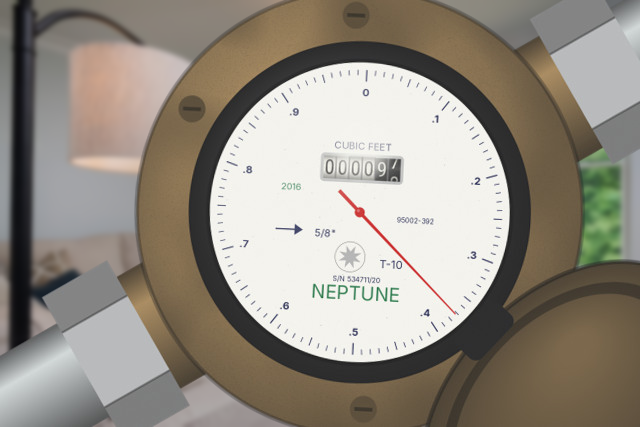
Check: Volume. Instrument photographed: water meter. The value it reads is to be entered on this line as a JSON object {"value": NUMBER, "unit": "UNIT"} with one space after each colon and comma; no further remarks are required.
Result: {"value": 97.37, "unit": "ft³"}
